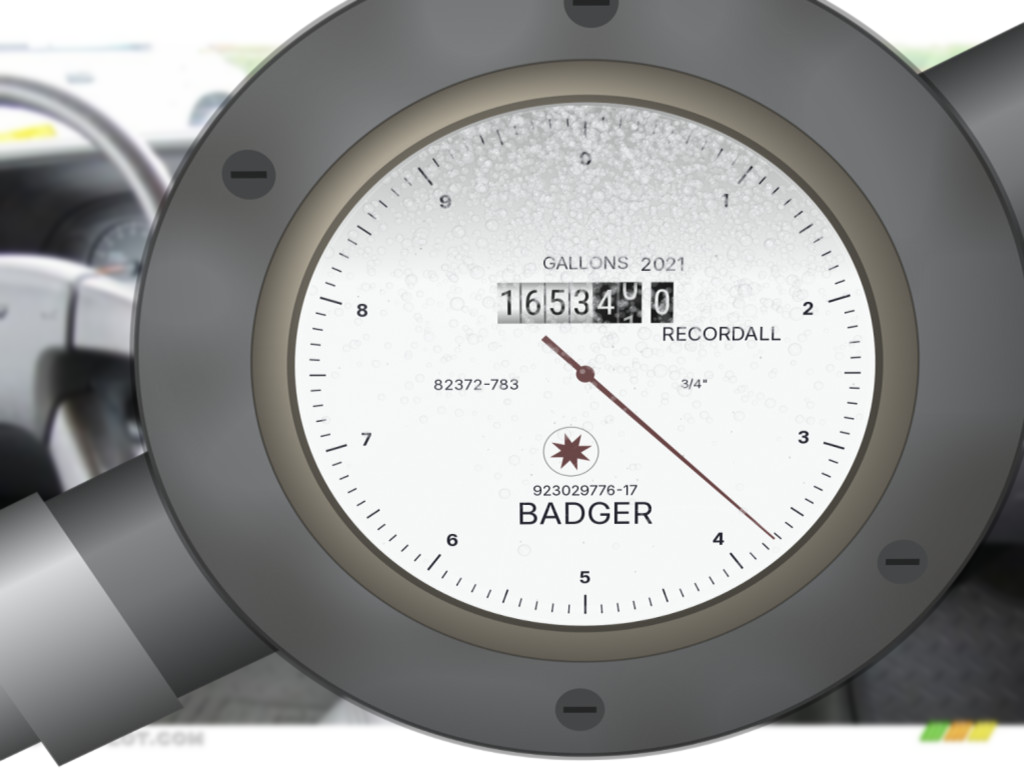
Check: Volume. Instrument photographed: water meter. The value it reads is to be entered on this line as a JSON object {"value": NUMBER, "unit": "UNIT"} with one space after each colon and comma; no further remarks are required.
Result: {"value": 1653403.7, "unit": "gal"}
